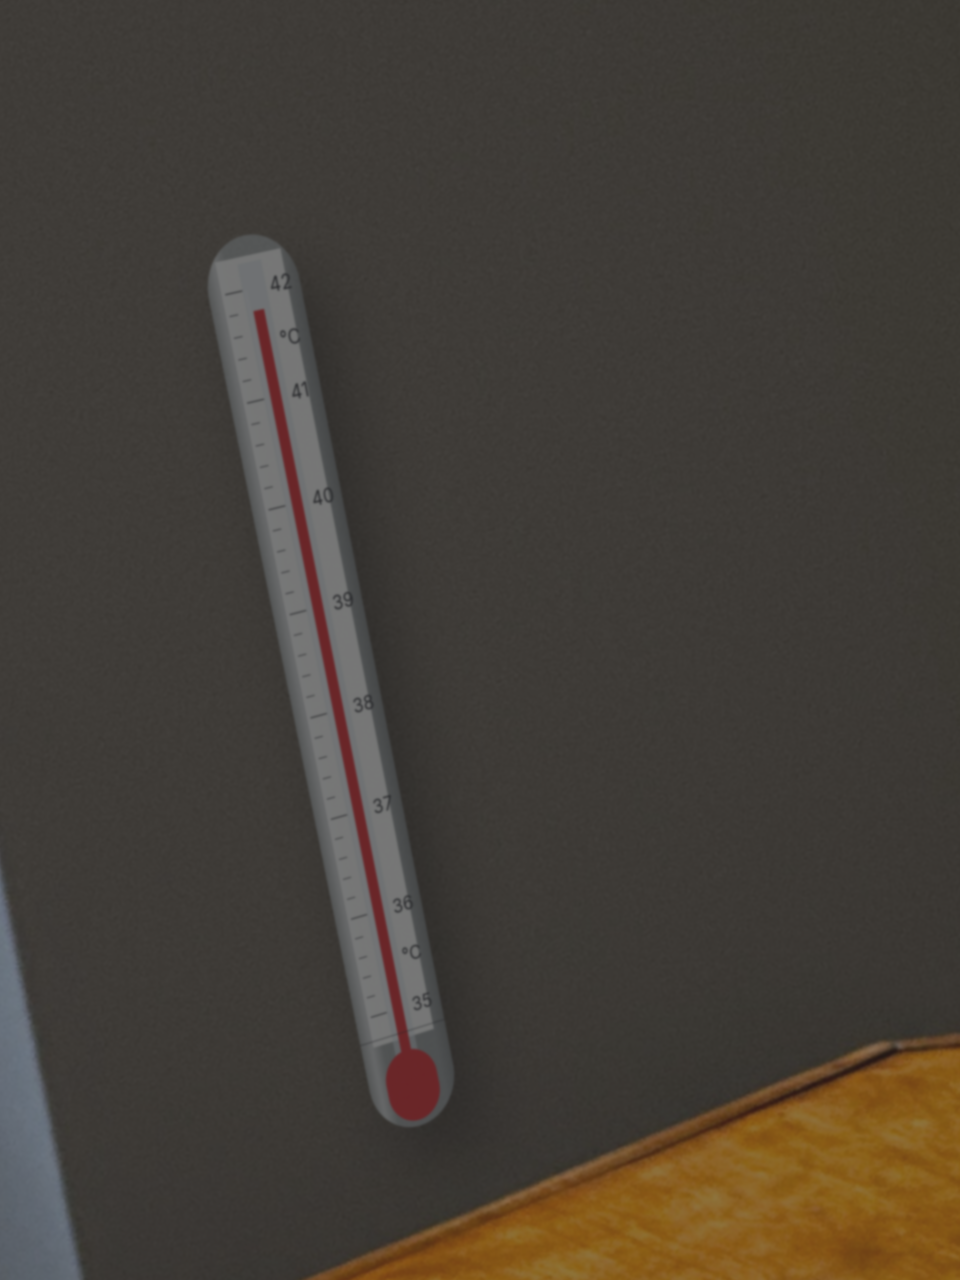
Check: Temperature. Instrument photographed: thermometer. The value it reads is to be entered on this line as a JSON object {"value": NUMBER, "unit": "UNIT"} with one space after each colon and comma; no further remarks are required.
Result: {"value": 41.8, "unit": "°C"}
